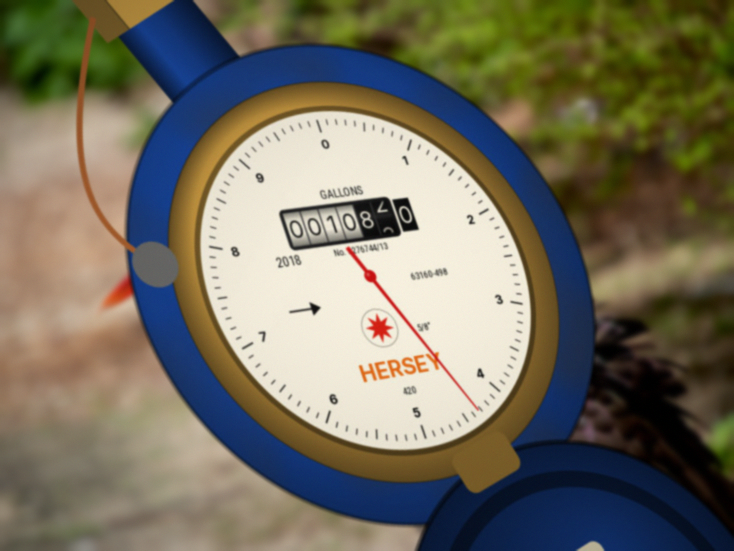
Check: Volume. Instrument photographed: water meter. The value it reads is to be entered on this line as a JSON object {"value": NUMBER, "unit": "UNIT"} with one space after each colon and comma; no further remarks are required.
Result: {"value": 10824.3, "unit": "gal"}
